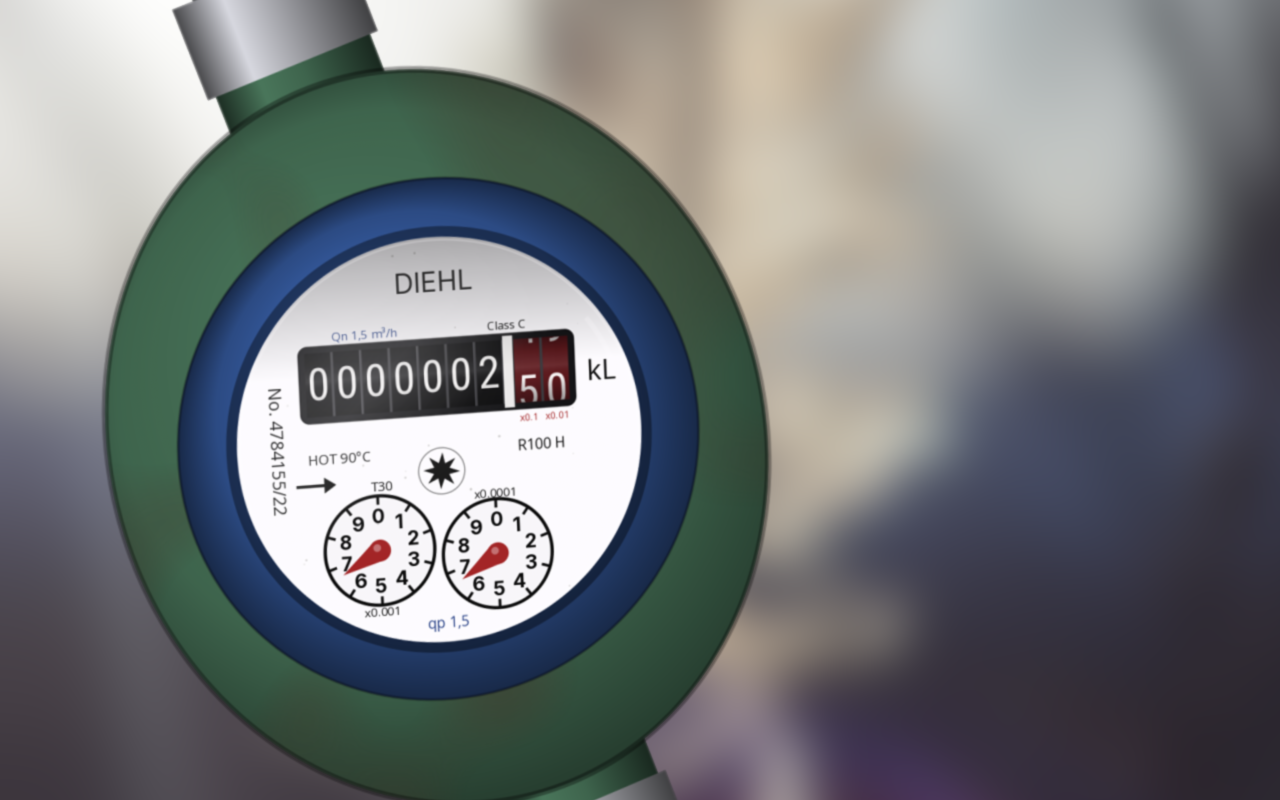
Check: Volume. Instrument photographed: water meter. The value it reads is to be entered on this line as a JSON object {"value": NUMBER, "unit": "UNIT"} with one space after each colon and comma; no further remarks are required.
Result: {"value": 2.4966, "unit": "kL"}
